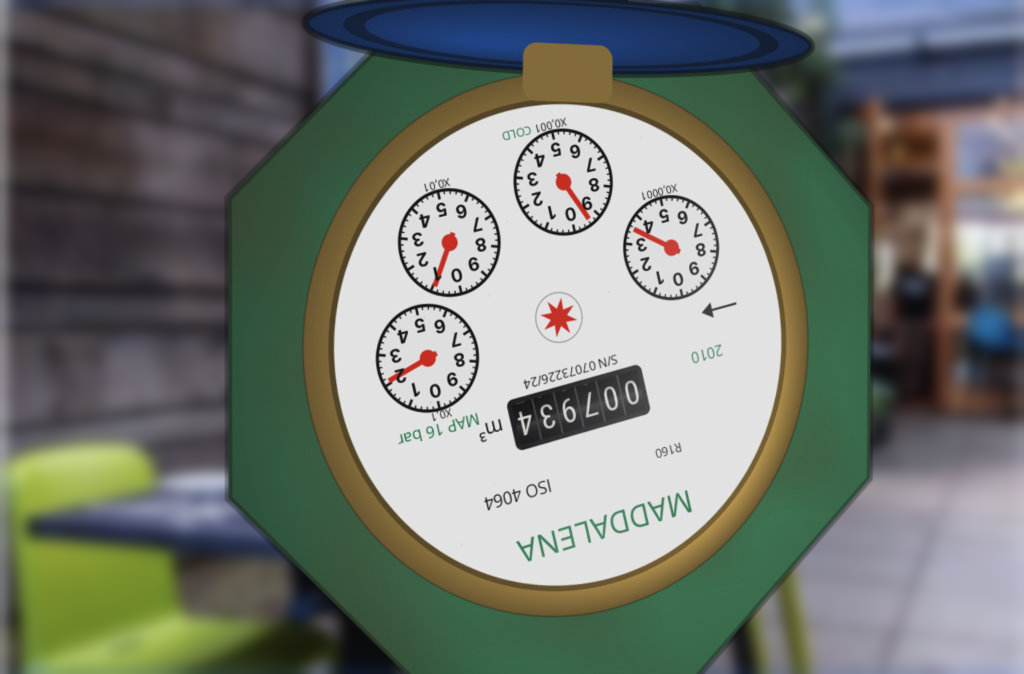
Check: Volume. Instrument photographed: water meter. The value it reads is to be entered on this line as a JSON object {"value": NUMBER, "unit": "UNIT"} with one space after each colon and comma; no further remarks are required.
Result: {"value": 7934.2093, "unit": "m³"}
